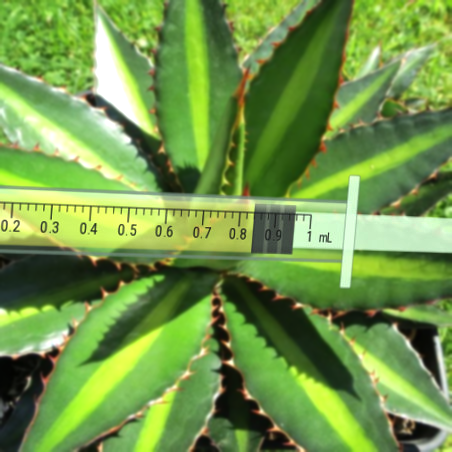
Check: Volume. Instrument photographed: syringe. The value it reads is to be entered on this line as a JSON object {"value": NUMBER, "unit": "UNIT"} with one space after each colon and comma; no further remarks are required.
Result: {"value": 0.84, "unit": "mL"}
